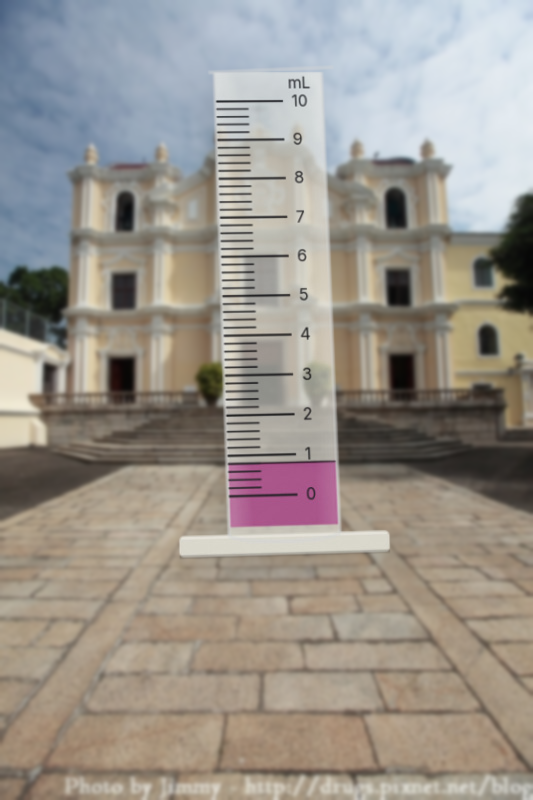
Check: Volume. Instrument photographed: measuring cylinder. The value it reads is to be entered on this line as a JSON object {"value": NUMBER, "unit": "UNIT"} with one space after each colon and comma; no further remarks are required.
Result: {"value": 0.8, "unit": "mL"}
